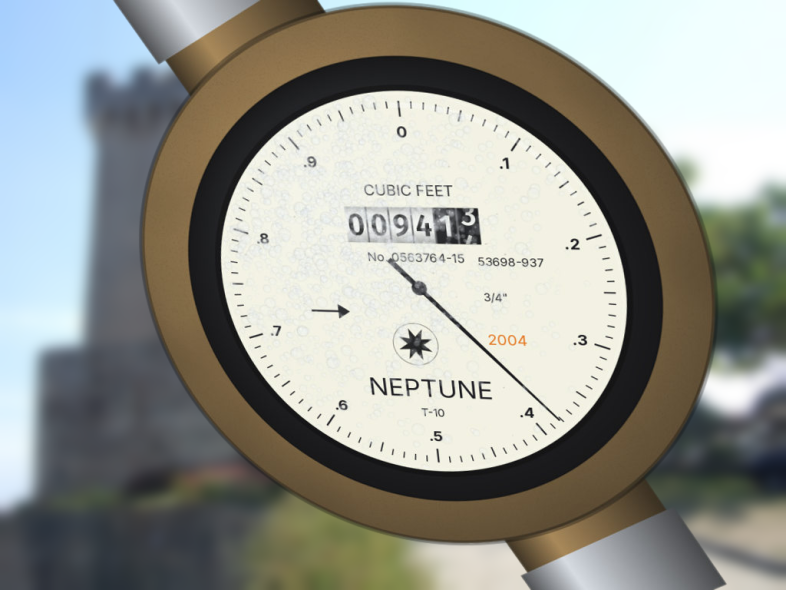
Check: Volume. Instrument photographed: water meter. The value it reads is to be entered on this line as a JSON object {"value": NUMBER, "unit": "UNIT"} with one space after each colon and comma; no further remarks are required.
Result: {"value": 9413.38, "unit": "ft³"}
